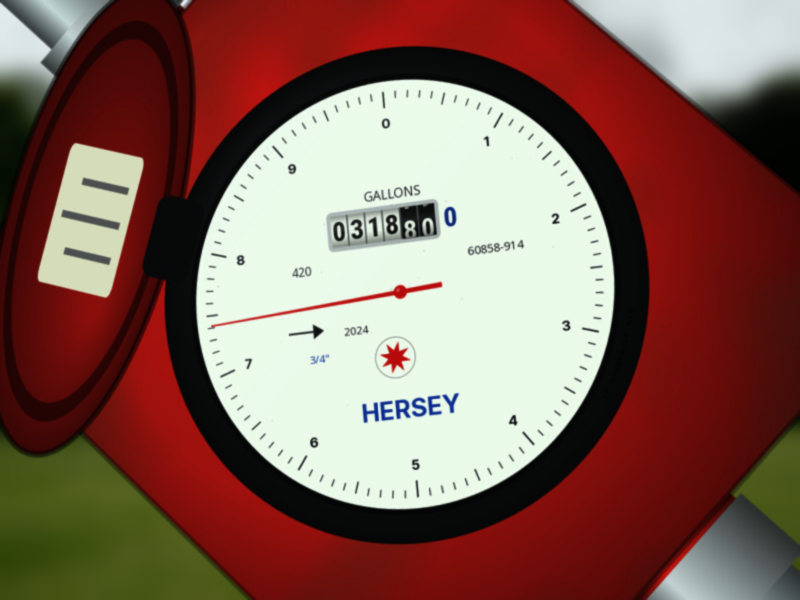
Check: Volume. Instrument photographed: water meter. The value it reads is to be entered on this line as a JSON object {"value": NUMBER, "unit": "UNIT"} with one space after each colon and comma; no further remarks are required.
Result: {"value": 318797.4, "unit": "gal"}
